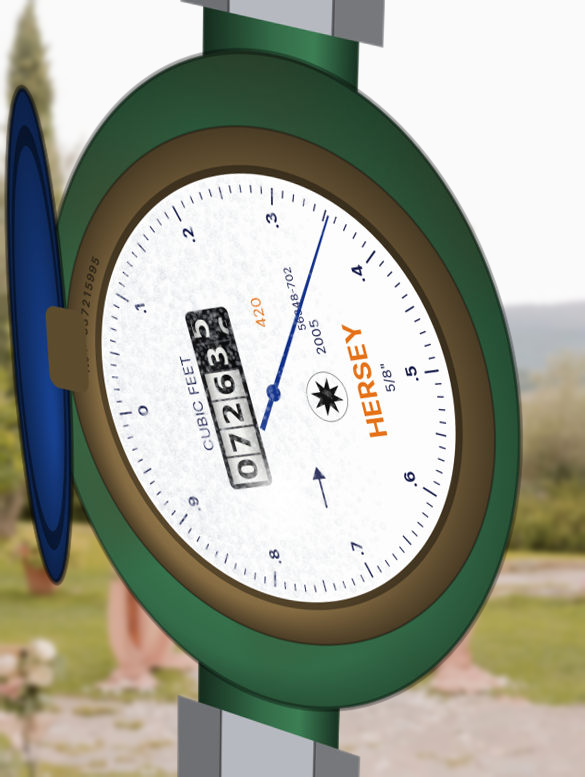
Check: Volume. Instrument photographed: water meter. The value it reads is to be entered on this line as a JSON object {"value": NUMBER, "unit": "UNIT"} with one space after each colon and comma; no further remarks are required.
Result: {"value": 72635.35, "unit": "ft³"}
